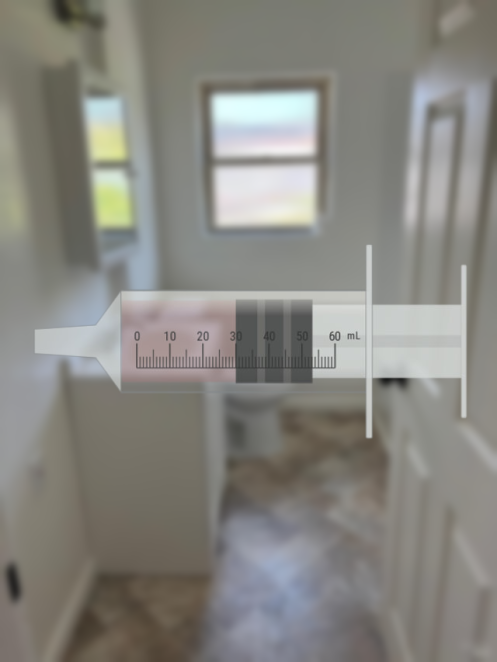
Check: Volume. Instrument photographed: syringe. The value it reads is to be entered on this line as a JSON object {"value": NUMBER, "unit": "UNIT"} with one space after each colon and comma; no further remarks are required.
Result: {"value": 30, "unit": "mL"}
